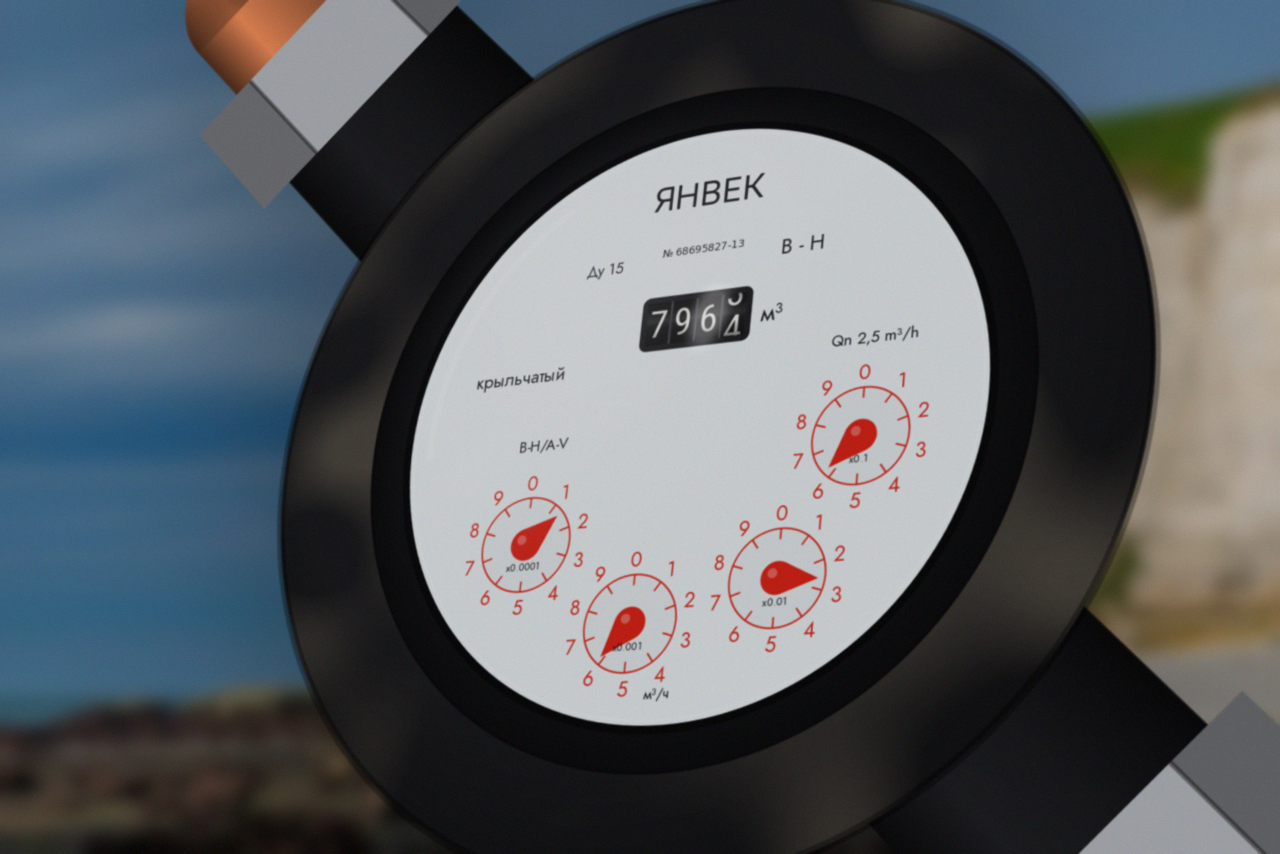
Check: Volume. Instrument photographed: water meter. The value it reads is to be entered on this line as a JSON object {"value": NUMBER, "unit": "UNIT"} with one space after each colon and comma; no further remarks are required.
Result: {"value": 7963.6261, "unit": "m³"}
